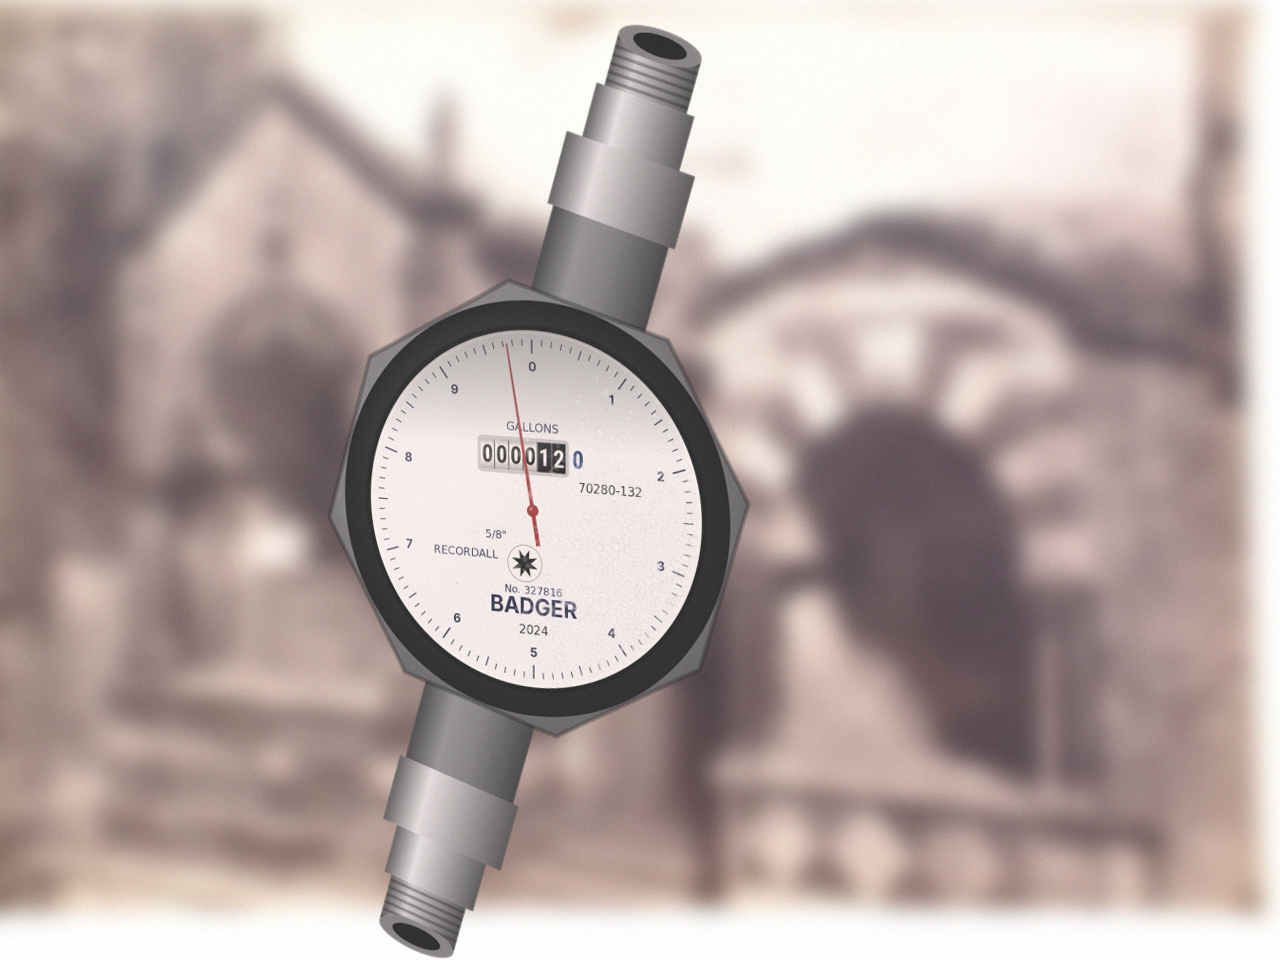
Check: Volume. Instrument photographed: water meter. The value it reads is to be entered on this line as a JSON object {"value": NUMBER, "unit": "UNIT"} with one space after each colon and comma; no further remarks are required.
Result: {"value": 119.7, "unit": "gal"}
